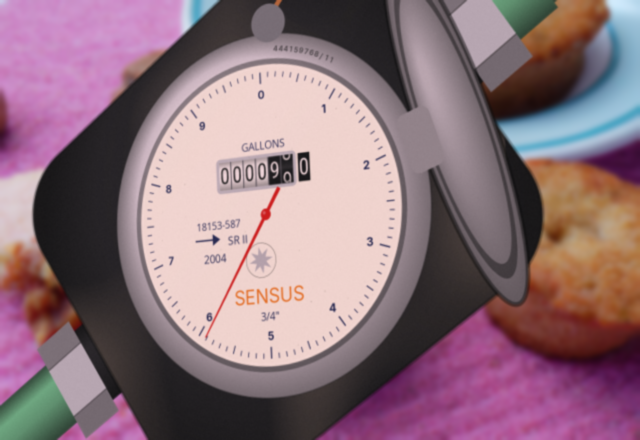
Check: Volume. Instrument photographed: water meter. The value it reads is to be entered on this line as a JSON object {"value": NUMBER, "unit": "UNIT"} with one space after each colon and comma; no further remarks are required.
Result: {"value": 985.9, "unit": "gal"}
